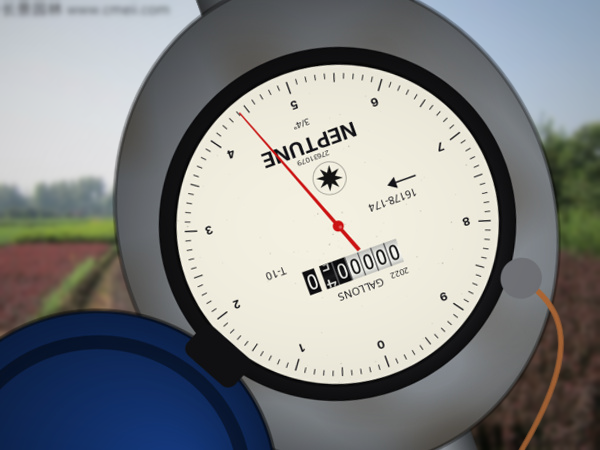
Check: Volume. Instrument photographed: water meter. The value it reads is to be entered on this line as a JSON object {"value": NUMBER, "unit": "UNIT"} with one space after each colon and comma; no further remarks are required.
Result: {"value": 44.4, "unit": "gal"}
